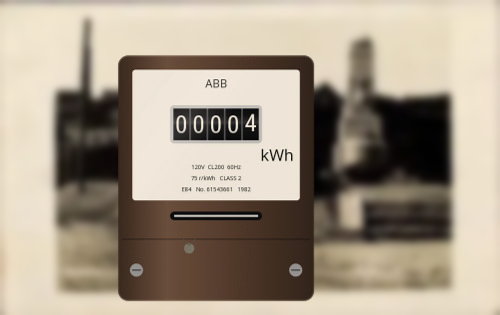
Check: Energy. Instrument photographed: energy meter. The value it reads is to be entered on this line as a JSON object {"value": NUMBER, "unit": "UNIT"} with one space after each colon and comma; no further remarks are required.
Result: {"value": 4, "unit": "kWh"}
